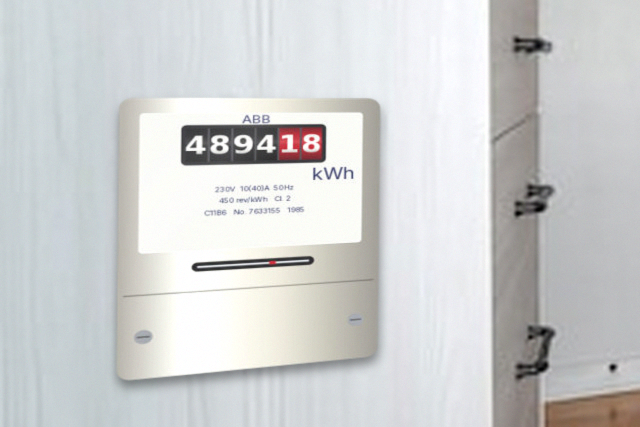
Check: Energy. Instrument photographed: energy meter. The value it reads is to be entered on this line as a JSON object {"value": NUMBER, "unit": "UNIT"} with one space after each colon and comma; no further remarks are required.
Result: {"value": 4894.18, "unit": "kWh"}
